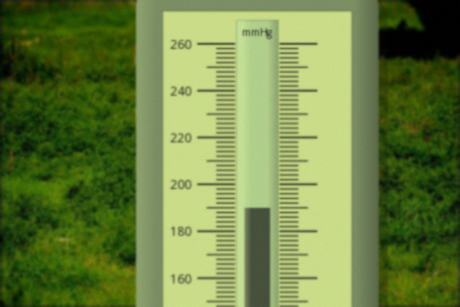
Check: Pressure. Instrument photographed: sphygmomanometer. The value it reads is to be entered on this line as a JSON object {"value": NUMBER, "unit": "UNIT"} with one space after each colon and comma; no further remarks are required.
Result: {"value": 190, "unit": "mmHg"}
